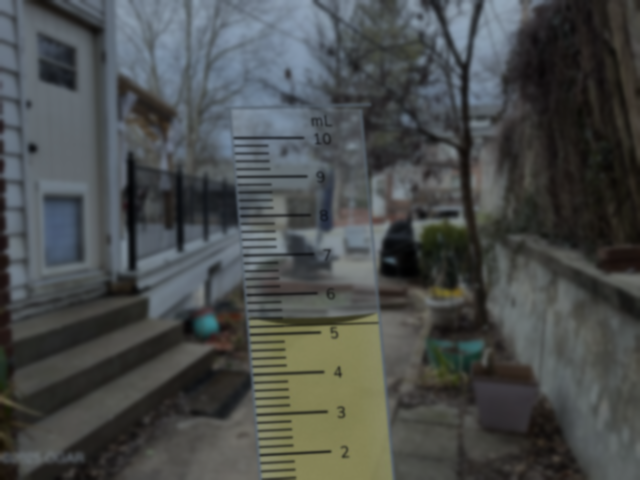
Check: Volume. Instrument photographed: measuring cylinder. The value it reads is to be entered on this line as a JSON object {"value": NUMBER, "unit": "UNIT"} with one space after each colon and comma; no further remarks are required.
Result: {"value": 5.2, "unit": "mL"}
